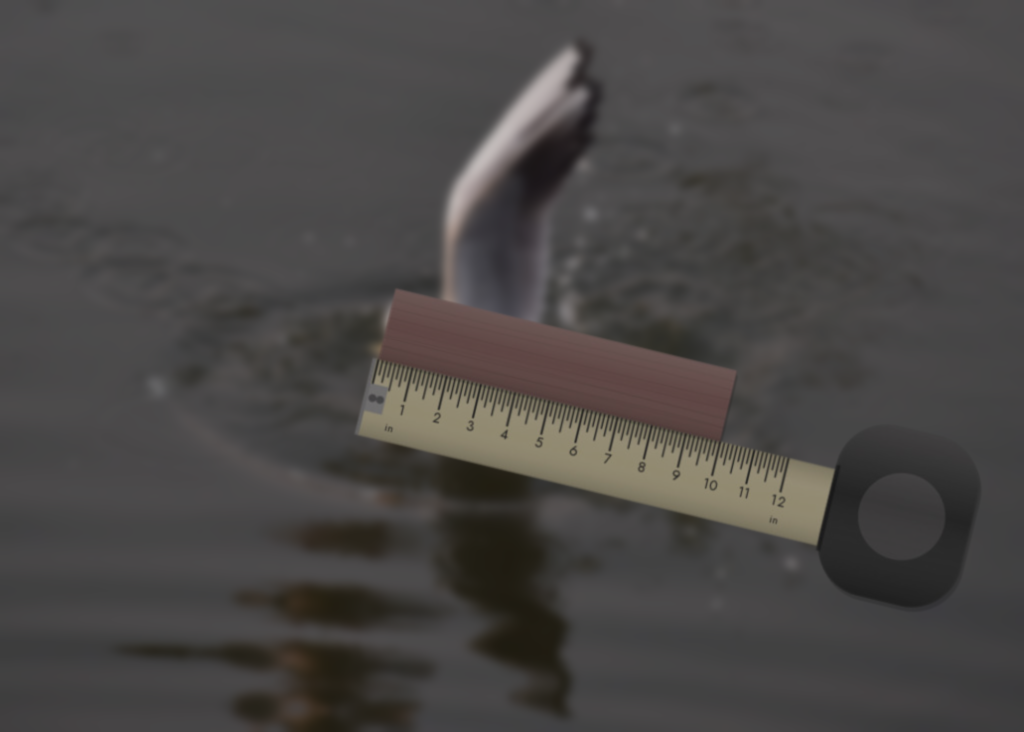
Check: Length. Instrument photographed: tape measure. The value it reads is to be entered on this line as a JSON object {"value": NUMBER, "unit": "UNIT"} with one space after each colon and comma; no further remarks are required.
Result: {"value": 10, "unit": "in"}
